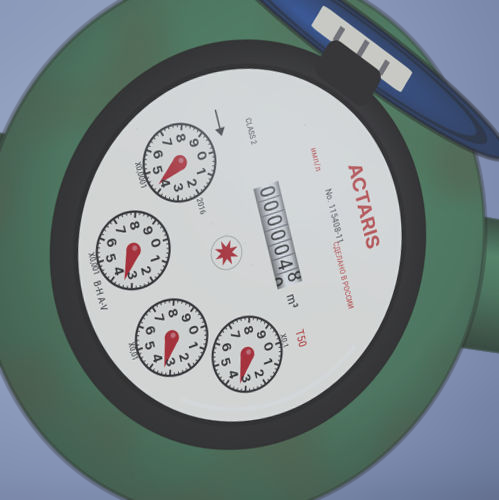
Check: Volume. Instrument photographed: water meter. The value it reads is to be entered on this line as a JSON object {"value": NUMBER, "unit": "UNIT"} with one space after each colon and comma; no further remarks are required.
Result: {"value": 48.3334, "unit": "m³"}
